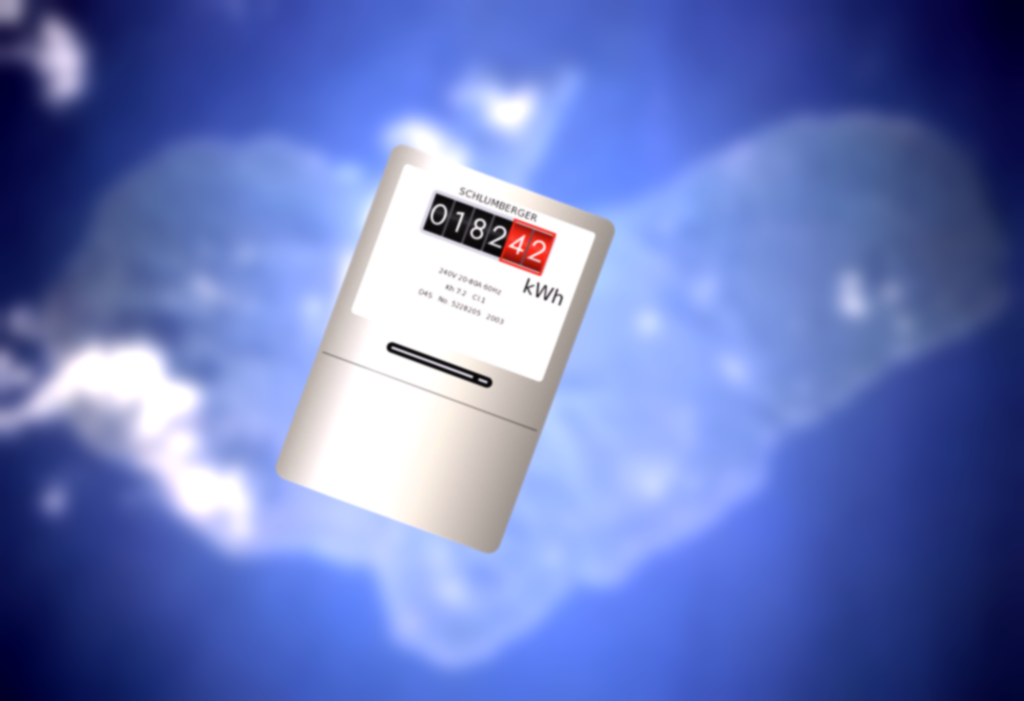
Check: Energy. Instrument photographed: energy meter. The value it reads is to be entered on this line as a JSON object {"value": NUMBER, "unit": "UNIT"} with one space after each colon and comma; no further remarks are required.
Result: {"value": 182.42, "unit": "kWh"}
